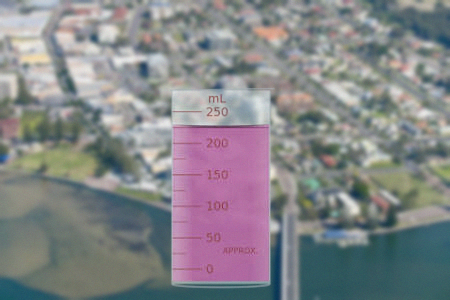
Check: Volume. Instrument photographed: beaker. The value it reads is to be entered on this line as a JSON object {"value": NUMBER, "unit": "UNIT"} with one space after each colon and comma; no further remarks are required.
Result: {"value": 225, "unit": "mL"}
